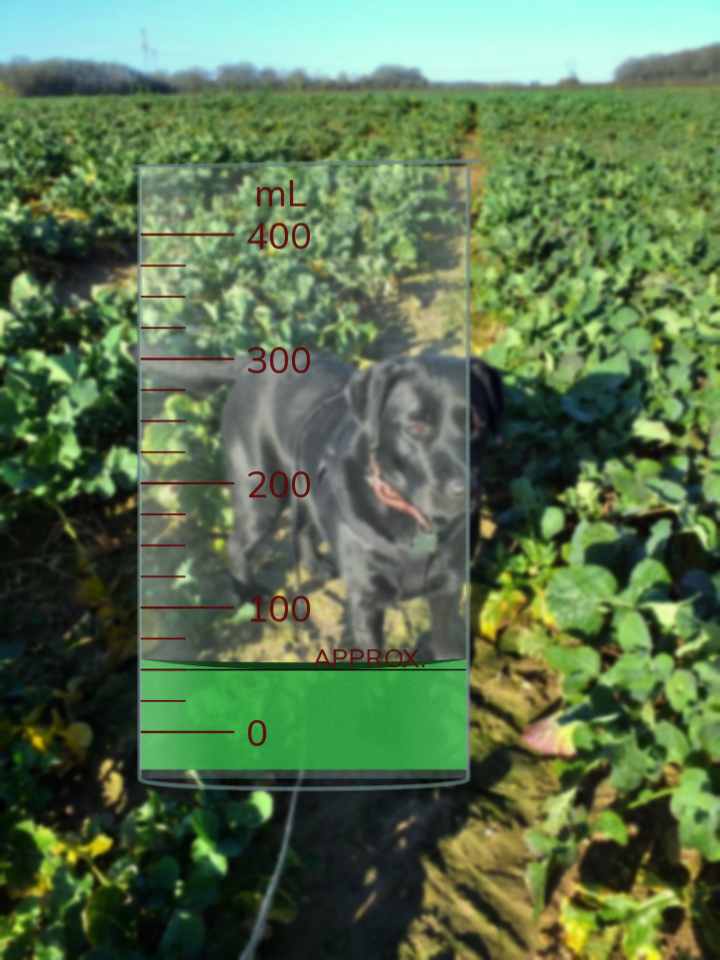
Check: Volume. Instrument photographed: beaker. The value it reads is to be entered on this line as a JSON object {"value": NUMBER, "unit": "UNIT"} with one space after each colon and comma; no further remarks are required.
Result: {"value": 50, "unit": "mL"}
